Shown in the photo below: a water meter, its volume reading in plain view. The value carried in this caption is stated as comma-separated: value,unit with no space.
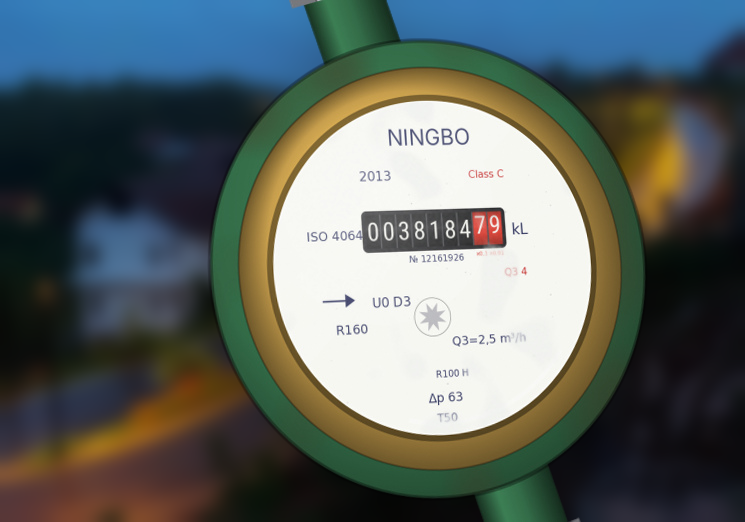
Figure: 38184.79,kL
